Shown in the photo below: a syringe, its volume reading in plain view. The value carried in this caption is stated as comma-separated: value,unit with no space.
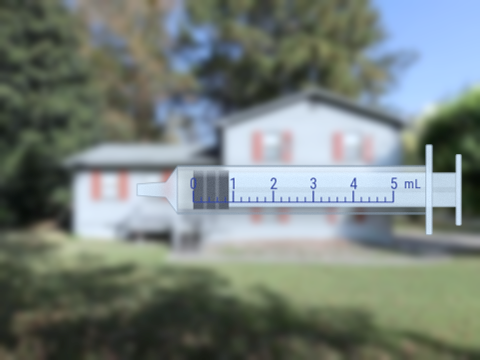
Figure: 0,mL
